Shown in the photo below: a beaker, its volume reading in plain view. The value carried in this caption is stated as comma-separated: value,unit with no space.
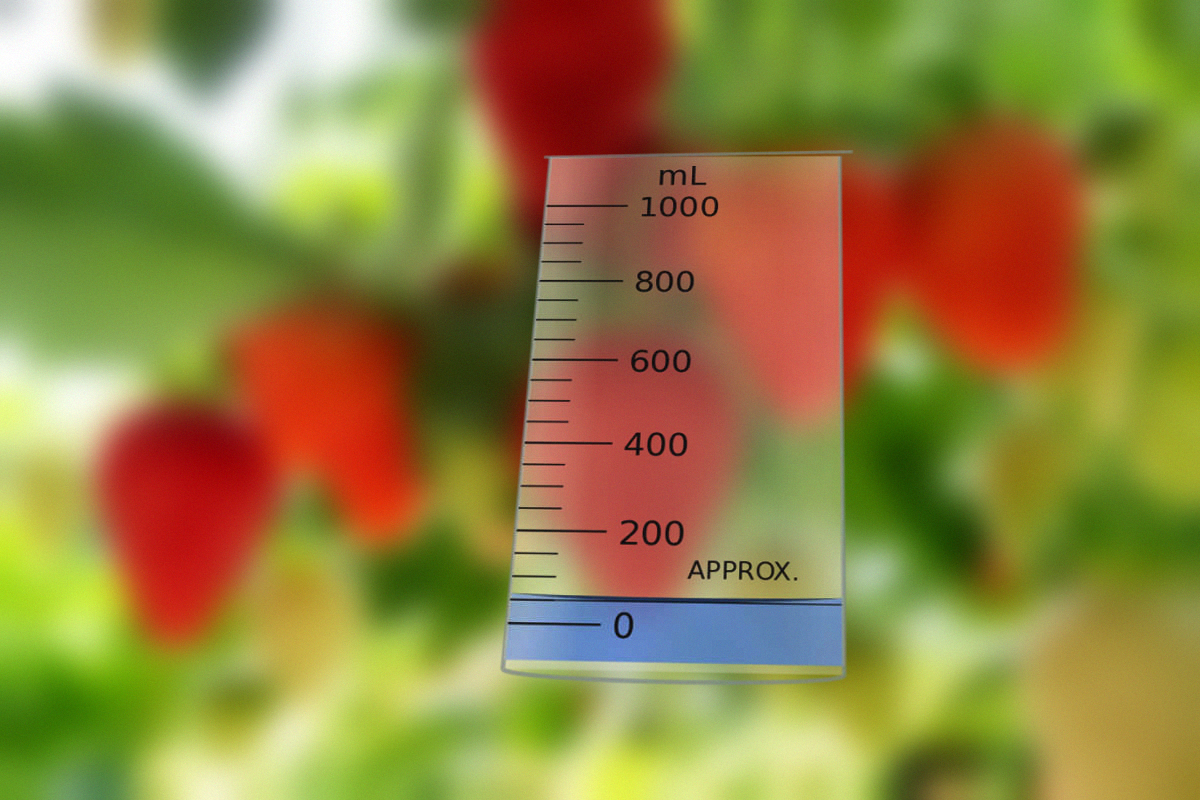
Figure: 50,mL
